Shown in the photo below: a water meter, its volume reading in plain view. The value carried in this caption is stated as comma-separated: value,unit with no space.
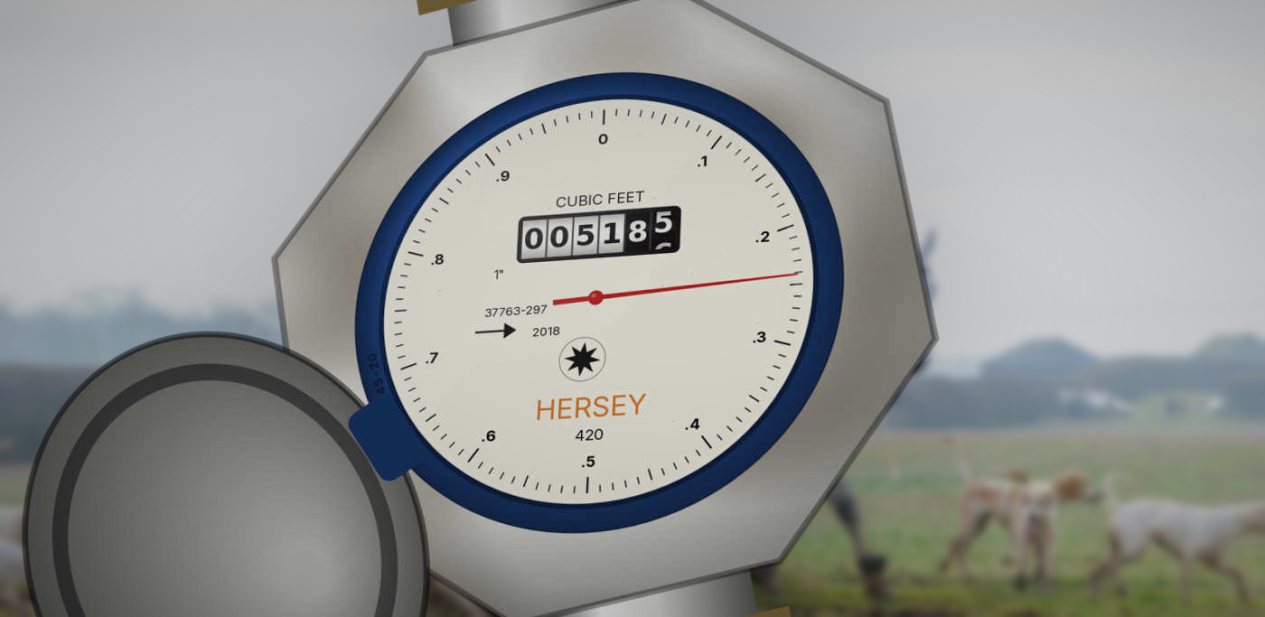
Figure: 5185.24,ft³
